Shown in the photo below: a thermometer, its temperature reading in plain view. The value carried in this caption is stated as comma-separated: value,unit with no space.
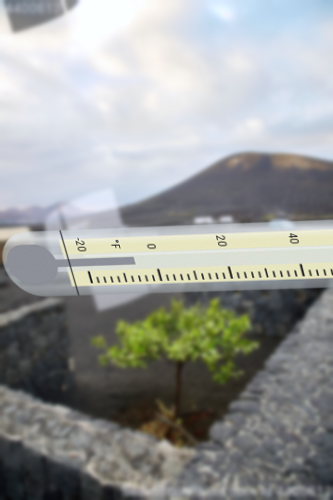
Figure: -6,°F
